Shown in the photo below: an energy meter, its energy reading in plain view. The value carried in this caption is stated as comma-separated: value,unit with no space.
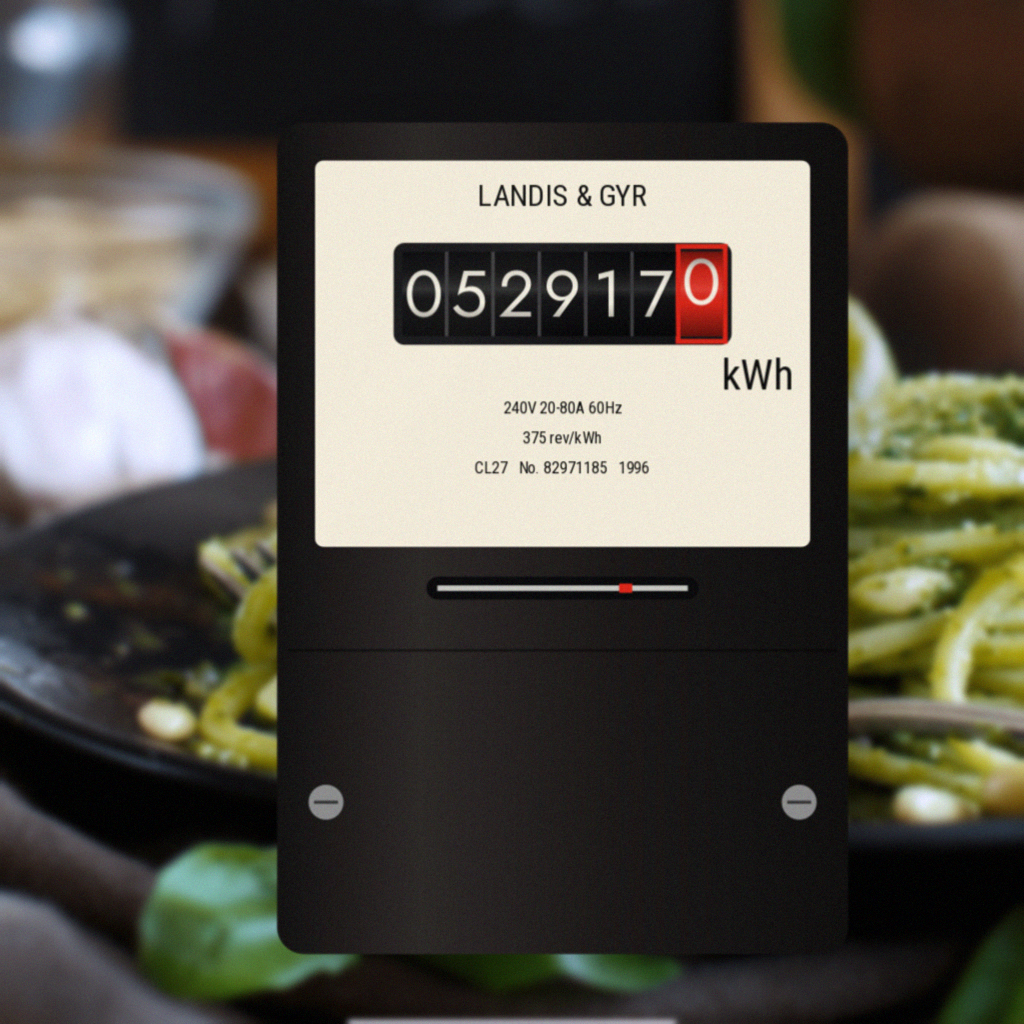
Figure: 52917.0,kWh
